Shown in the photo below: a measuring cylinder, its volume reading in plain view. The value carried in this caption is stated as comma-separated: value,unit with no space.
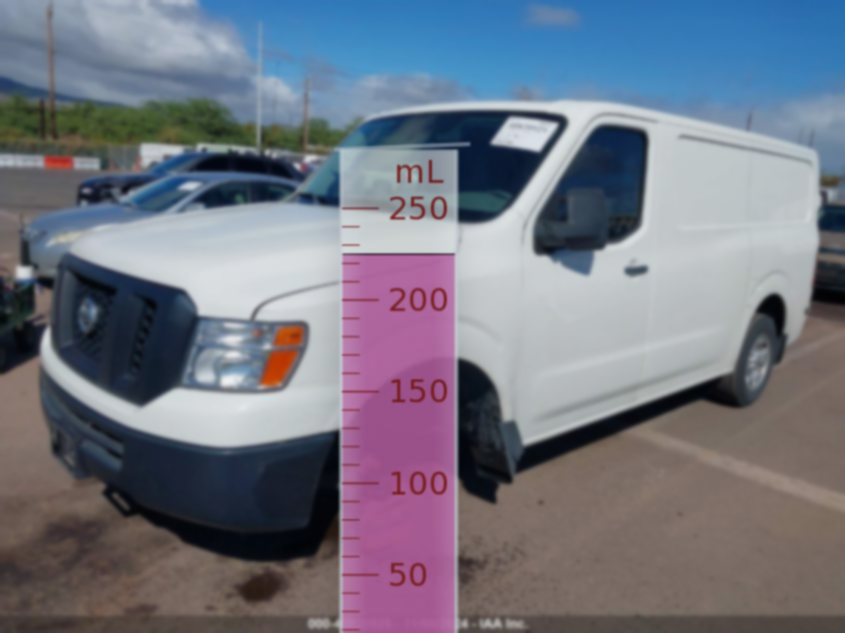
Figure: 225,mL
